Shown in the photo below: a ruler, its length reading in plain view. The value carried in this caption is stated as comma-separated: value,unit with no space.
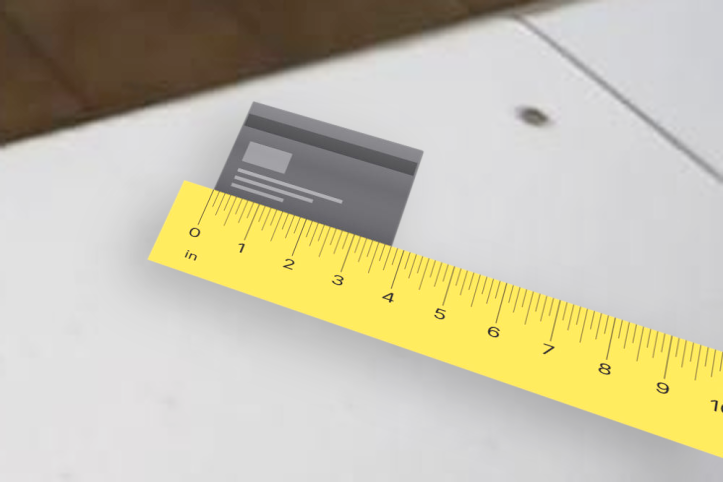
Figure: 3.75,in
